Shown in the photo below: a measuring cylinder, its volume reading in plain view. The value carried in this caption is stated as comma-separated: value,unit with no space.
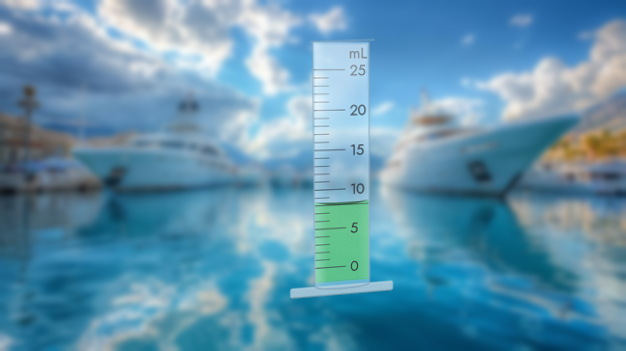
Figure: 8,mL
